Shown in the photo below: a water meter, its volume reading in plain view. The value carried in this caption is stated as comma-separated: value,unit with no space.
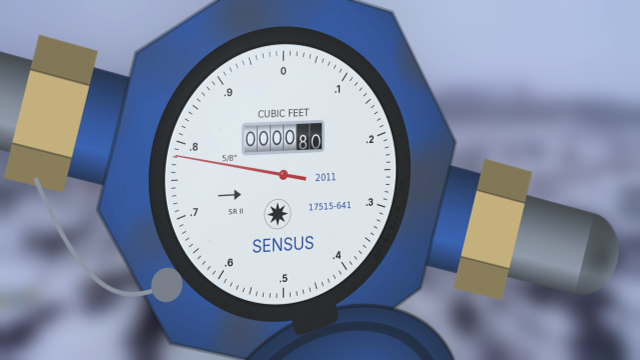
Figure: 79.78,ft³
